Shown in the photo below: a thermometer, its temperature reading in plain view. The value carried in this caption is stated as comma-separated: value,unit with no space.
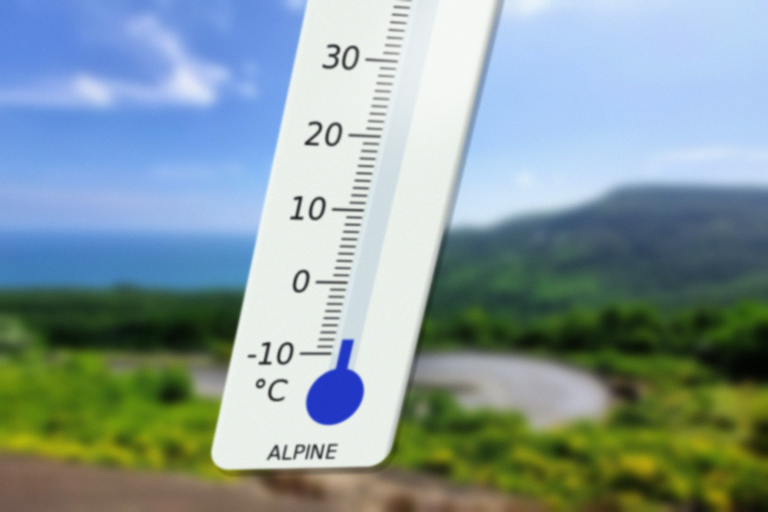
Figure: -8,°C
